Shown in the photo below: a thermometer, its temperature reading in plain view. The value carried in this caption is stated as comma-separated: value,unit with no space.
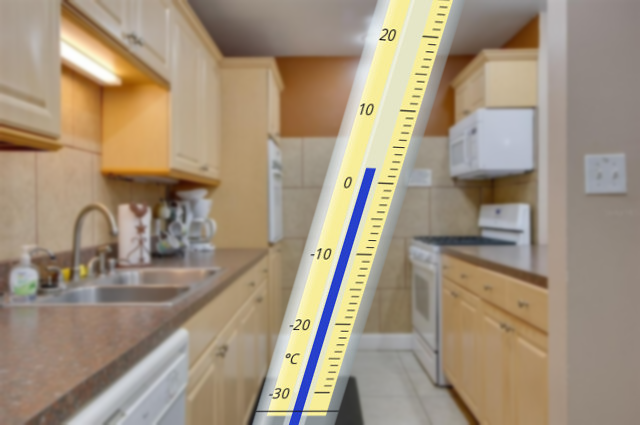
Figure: 2,°C
